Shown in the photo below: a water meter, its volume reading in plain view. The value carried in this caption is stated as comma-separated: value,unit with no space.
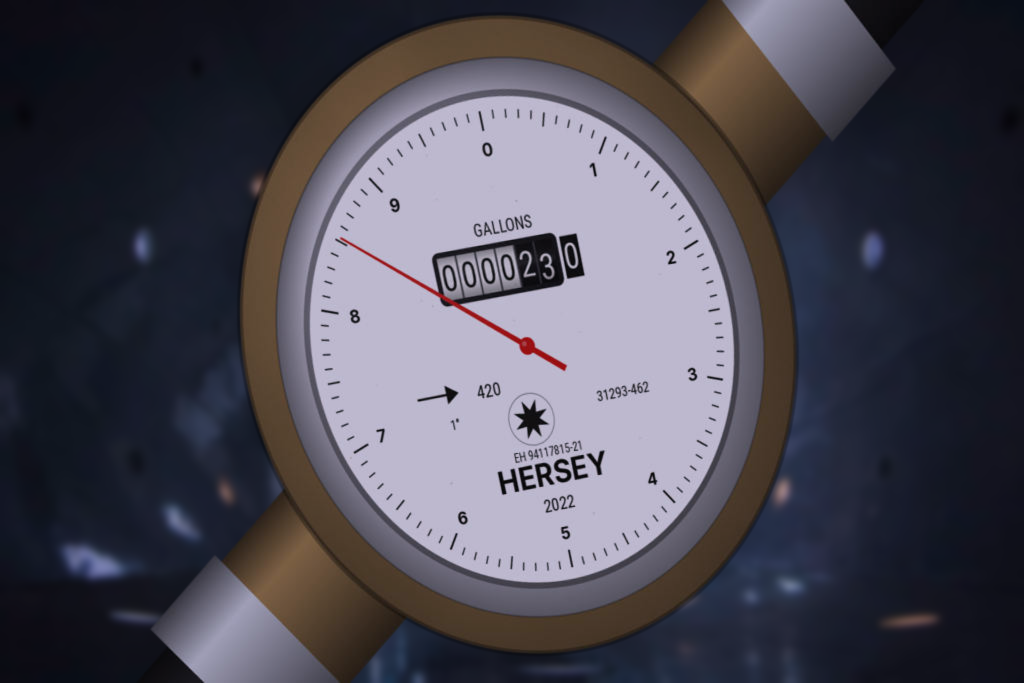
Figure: 228.5,gal
